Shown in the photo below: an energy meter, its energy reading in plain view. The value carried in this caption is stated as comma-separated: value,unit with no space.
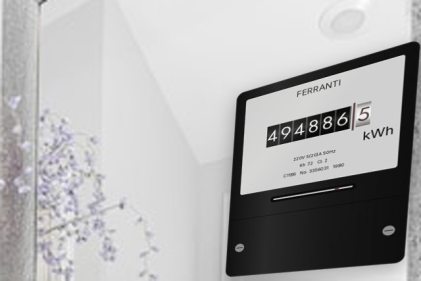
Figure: 494886.5,kWh
